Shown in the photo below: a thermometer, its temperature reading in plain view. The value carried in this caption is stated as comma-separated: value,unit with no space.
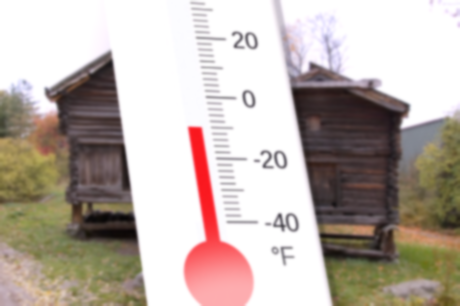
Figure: -10,°F
